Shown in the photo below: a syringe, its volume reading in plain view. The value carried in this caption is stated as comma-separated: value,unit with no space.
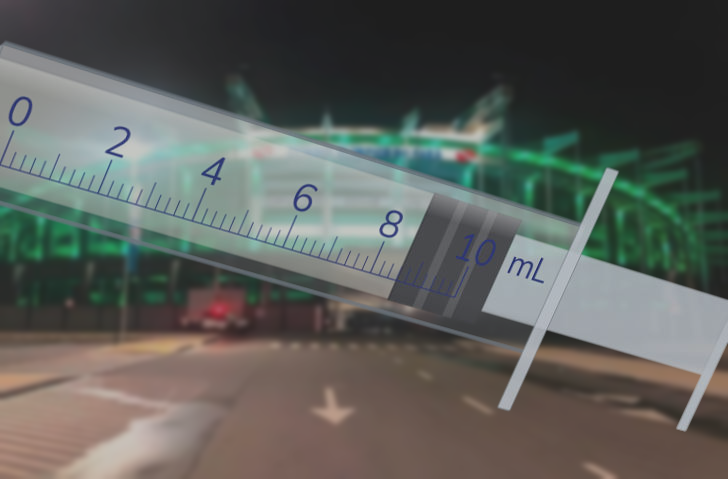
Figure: 8.6,mL
